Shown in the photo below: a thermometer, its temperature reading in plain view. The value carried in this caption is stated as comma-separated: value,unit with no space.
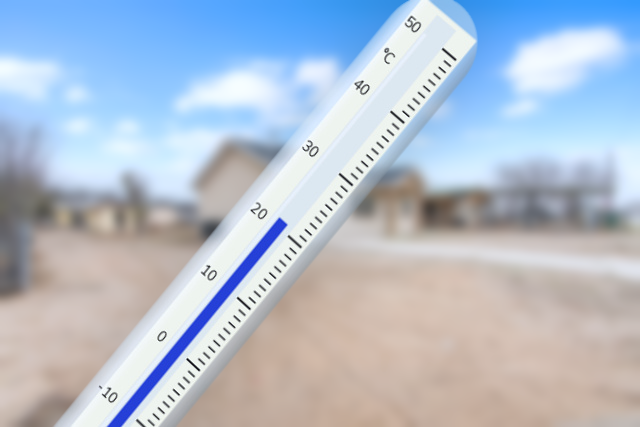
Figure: 21,°C
